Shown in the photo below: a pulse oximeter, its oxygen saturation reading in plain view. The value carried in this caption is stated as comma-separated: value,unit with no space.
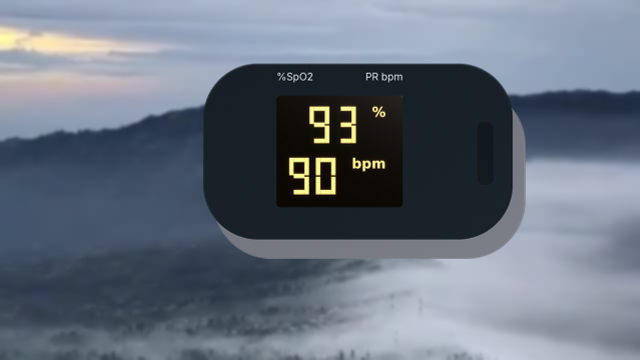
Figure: 93,%
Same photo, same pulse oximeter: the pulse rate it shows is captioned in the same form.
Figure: 90,bpm
